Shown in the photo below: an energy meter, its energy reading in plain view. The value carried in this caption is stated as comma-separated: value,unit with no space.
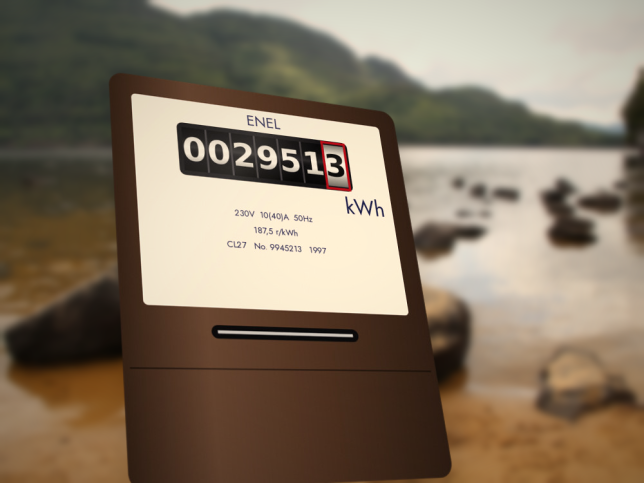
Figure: 2951.3,kWh
